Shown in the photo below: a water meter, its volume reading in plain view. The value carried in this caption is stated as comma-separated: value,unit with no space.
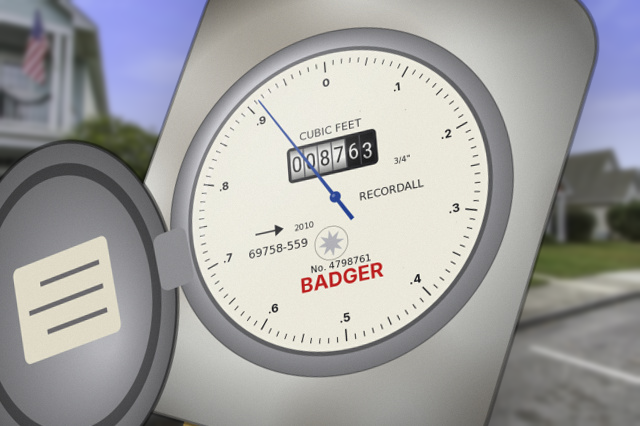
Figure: 8762.91,ft³
